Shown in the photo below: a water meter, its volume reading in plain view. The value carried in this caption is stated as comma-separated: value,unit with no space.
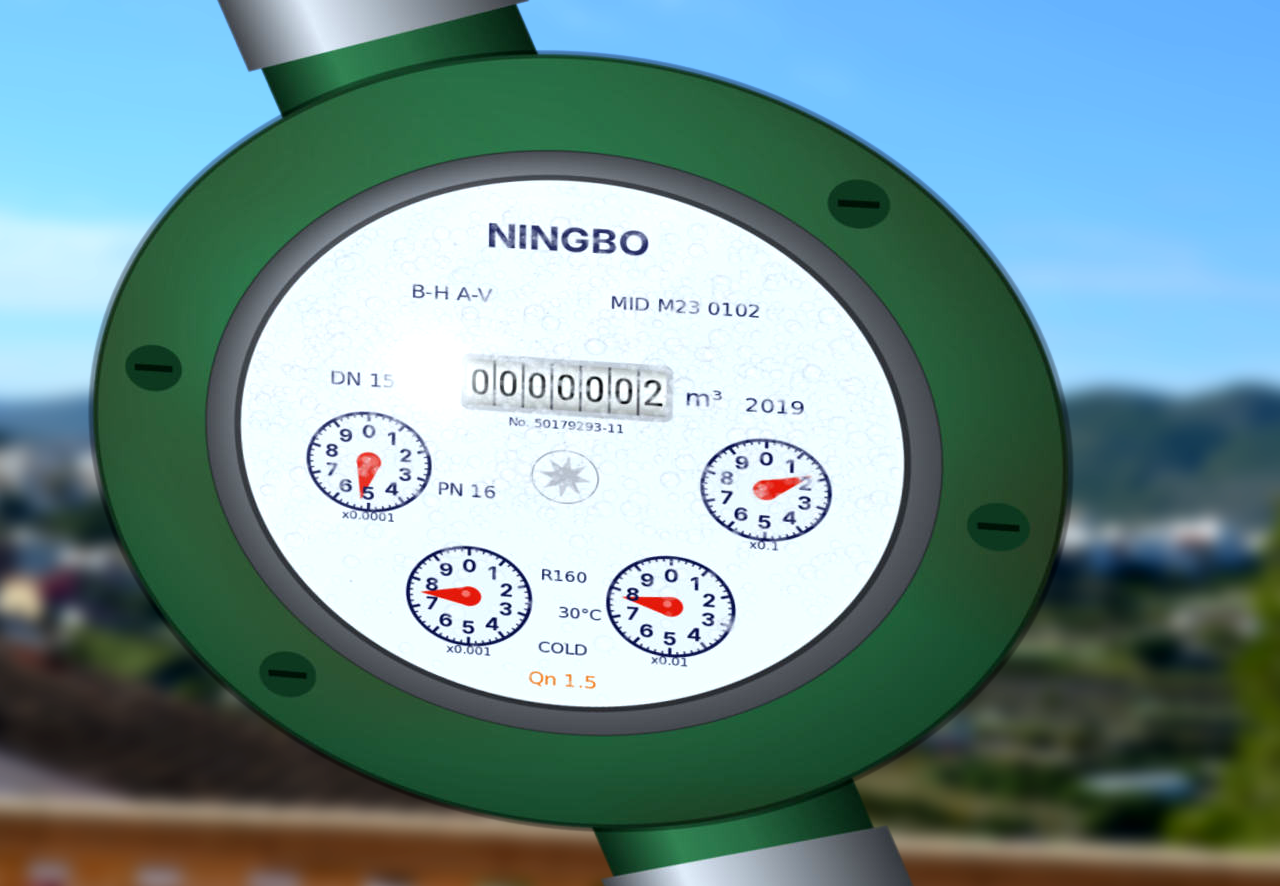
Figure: 2.1775,m³
